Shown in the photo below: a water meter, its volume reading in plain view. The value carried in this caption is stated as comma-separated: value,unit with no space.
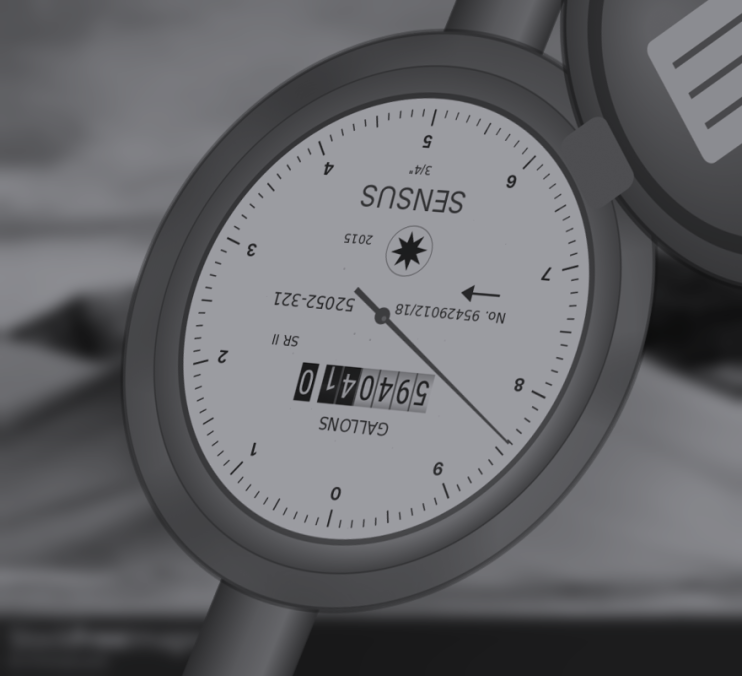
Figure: 5940408.4,gal
